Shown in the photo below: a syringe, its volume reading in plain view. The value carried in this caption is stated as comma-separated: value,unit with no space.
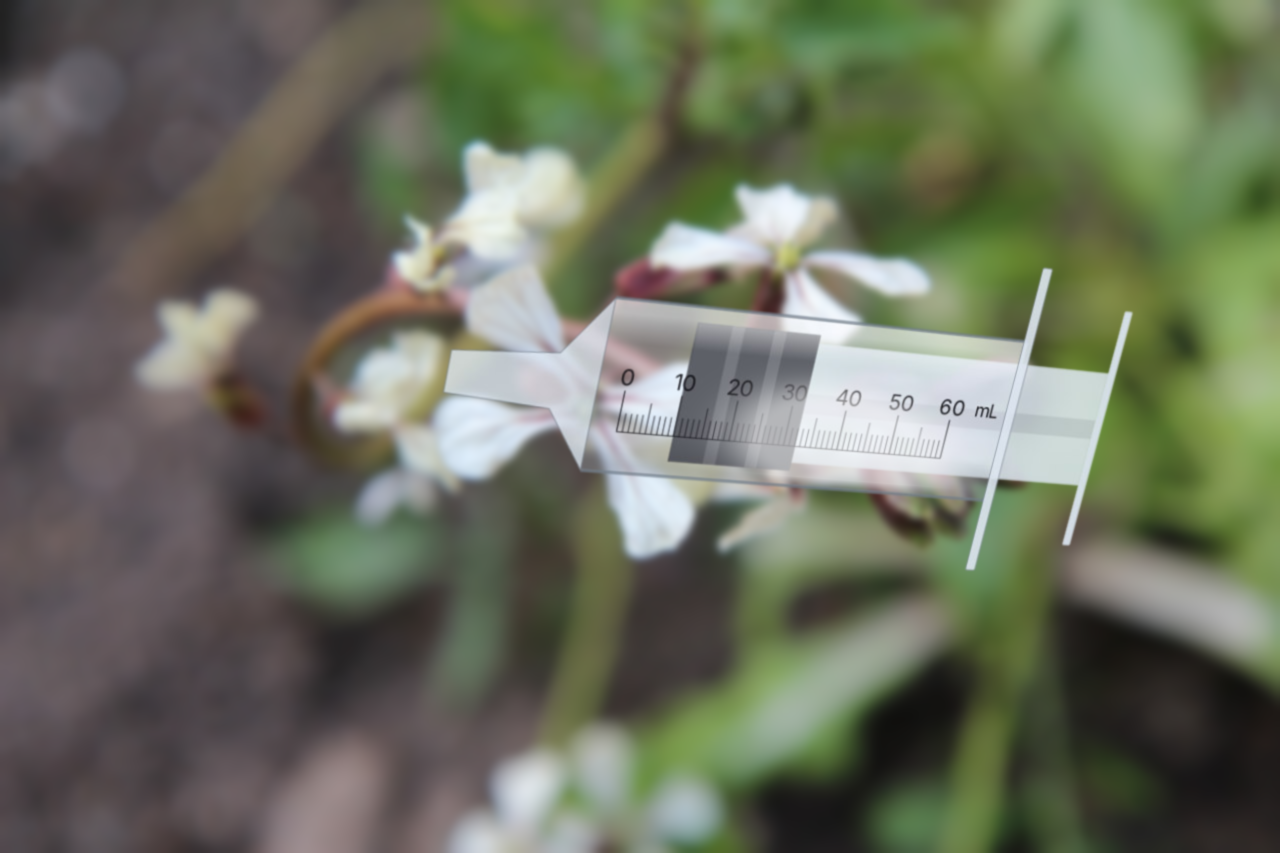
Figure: 10,mL
